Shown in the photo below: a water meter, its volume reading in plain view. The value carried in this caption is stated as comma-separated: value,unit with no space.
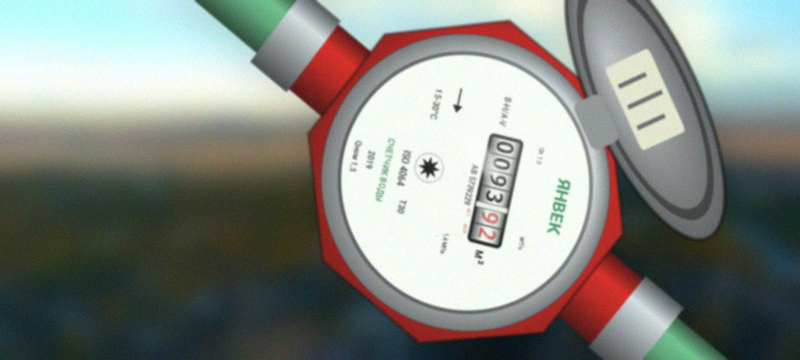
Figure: 93.92,m³
